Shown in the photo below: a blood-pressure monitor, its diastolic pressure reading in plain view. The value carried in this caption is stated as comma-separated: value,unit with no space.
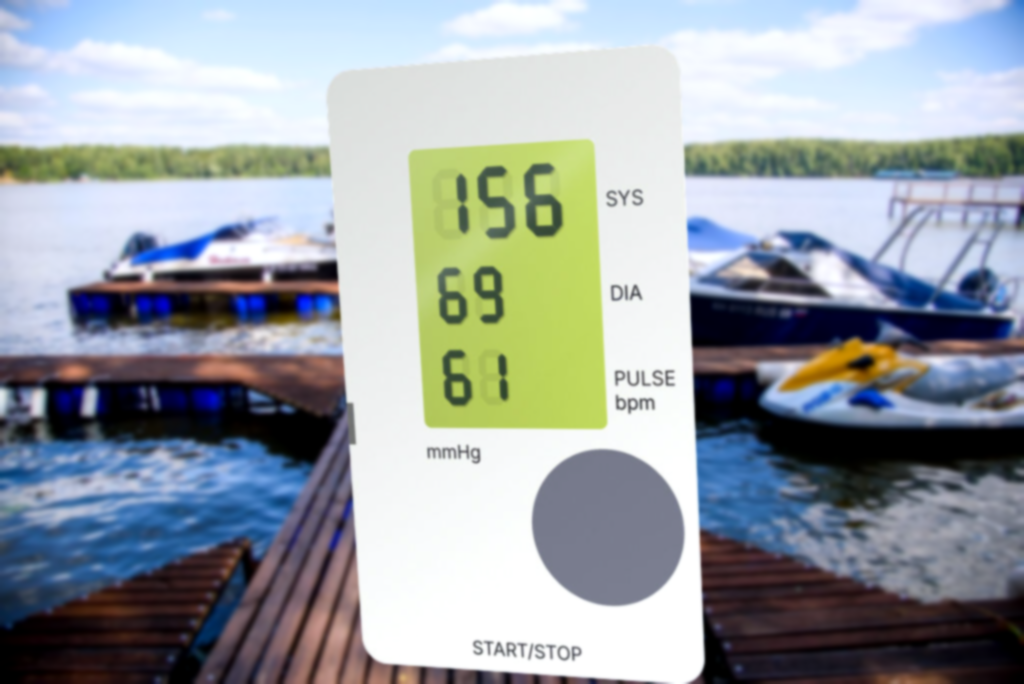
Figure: 69,mmHg
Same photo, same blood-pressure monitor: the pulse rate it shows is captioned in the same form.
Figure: 61,bpm
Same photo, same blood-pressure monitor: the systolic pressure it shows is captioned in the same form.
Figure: 156,mmHg
